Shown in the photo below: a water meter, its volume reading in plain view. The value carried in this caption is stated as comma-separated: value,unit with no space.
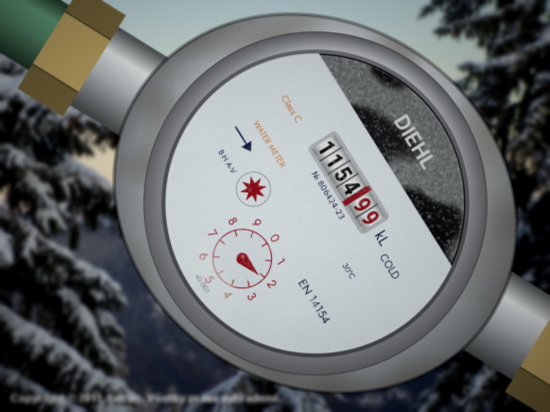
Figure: 1154.992,kL
